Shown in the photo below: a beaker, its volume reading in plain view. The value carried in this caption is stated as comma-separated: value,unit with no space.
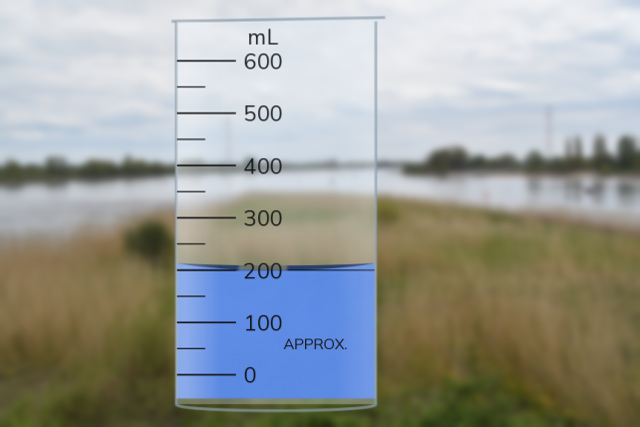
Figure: 200,mL
